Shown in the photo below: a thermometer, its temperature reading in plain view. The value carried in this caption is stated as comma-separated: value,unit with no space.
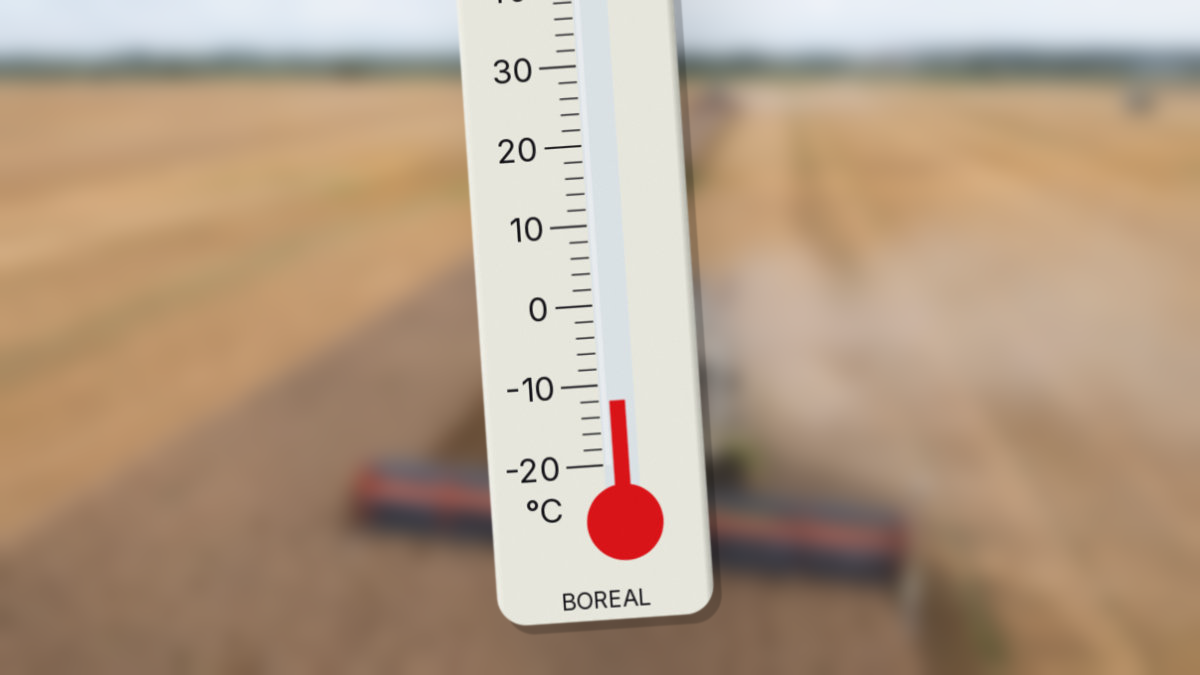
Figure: -12,°C
